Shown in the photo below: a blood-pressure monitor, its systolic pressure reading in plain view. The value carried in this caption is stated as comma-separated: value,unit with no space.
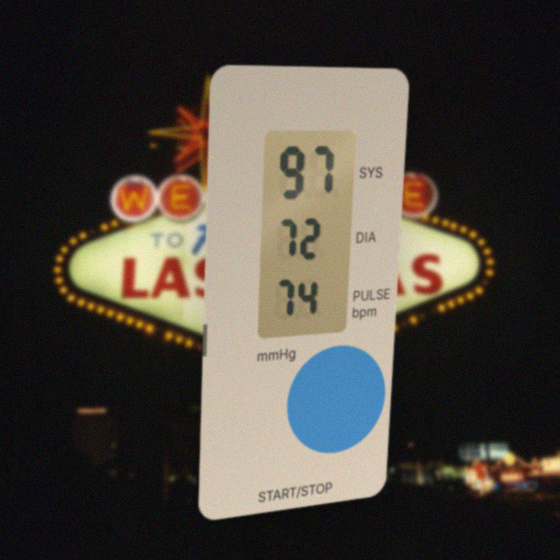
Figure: 97,mmHg
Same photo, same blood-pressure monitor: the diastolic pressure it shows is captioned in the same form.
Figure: 72,mmHg
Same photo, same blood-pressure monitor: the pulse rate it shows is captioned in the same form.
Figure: 74,bpm
